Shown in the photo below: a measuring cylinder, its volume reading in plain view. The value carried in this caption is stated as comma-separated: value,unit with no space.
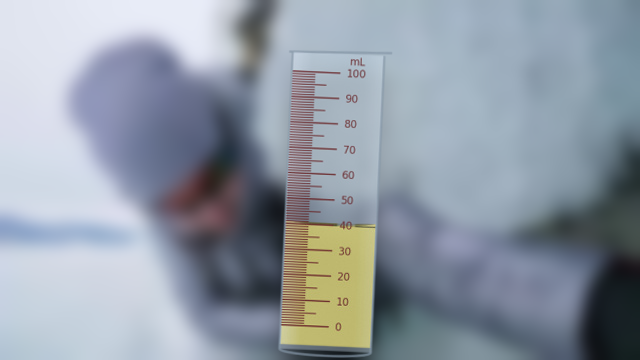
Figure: 40,mL
